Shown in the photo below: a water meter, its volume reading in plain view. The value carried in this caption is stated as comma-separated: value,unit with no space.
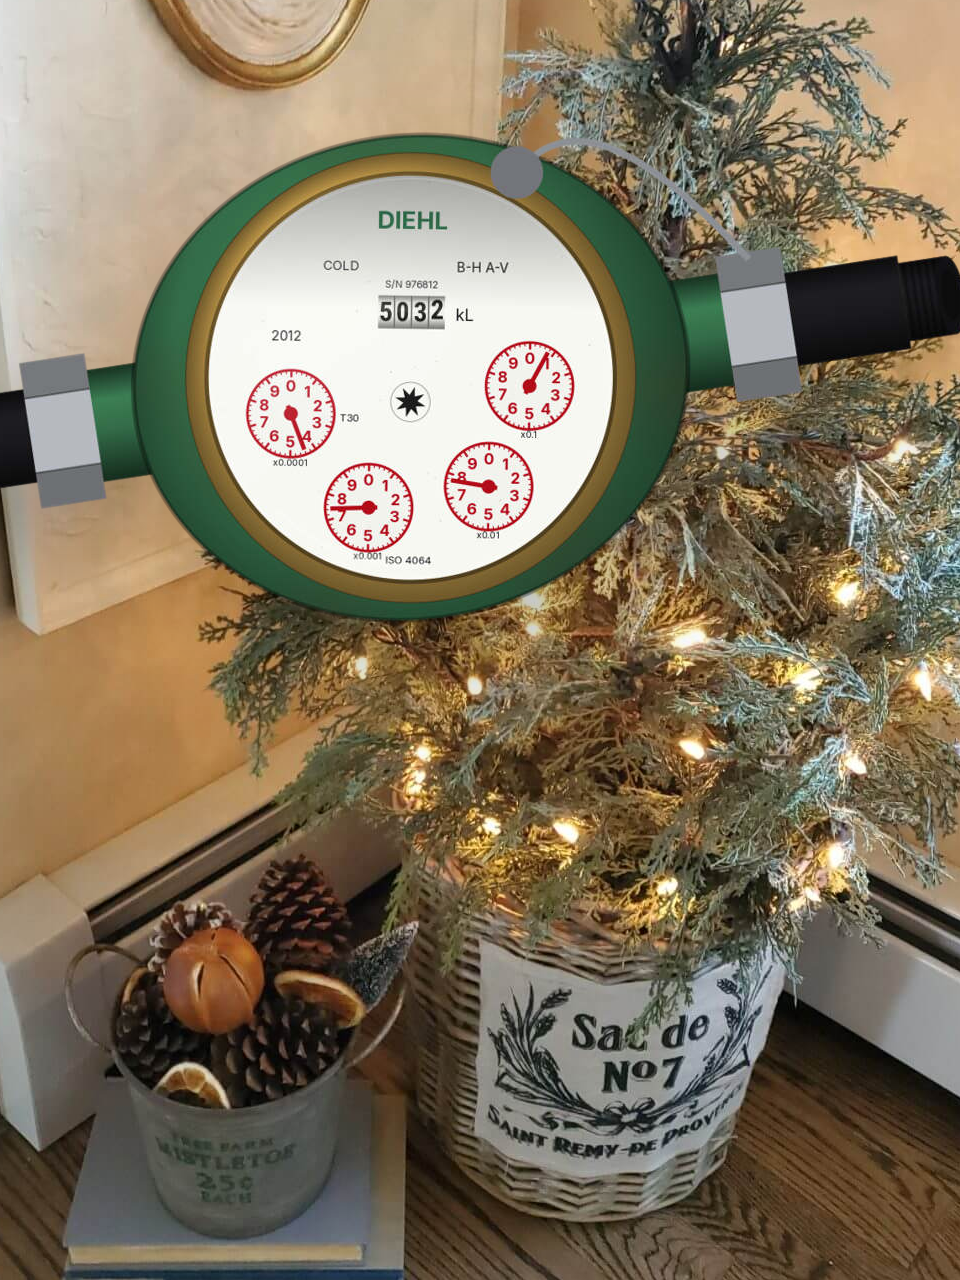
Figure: 5032.0774,kL
